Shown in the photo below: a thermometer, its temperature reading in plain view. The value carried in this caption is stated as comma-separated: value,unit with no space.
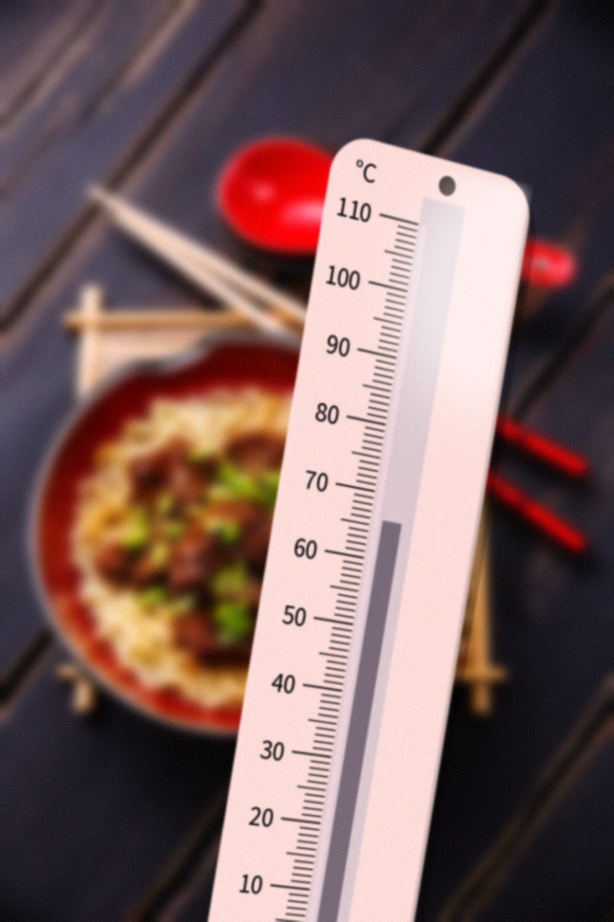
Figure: 66,°C
